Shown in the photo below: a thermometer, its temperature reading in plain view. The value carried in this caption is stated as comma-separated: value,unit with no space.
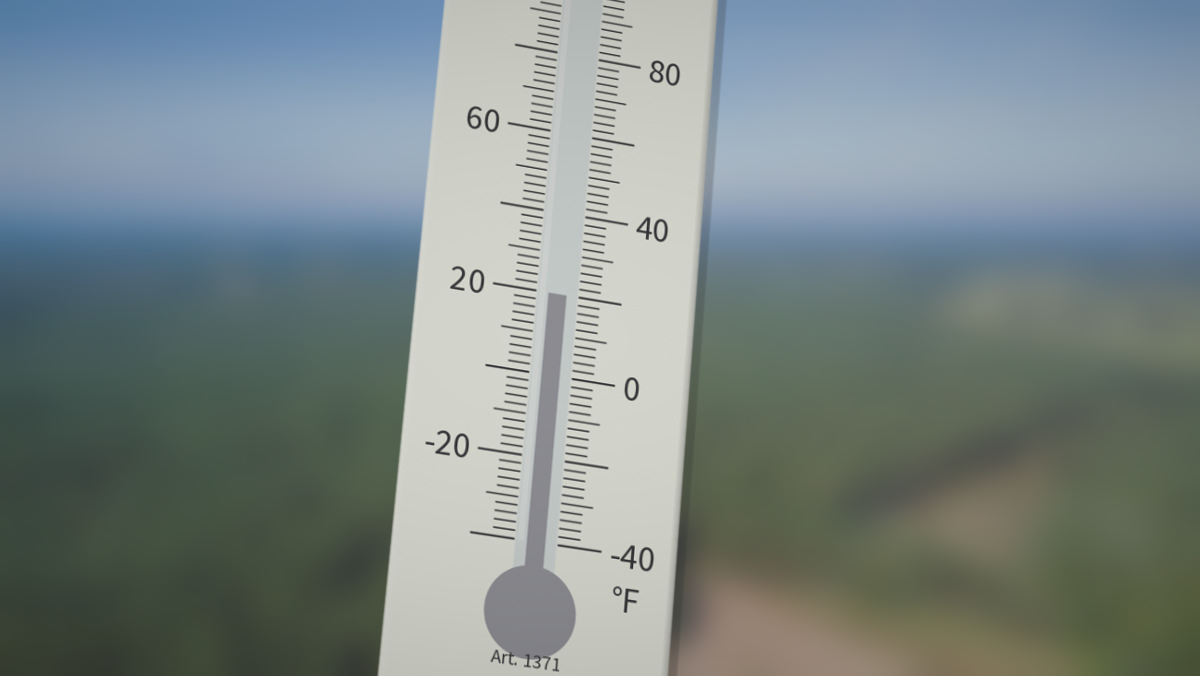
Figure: 20,°F
